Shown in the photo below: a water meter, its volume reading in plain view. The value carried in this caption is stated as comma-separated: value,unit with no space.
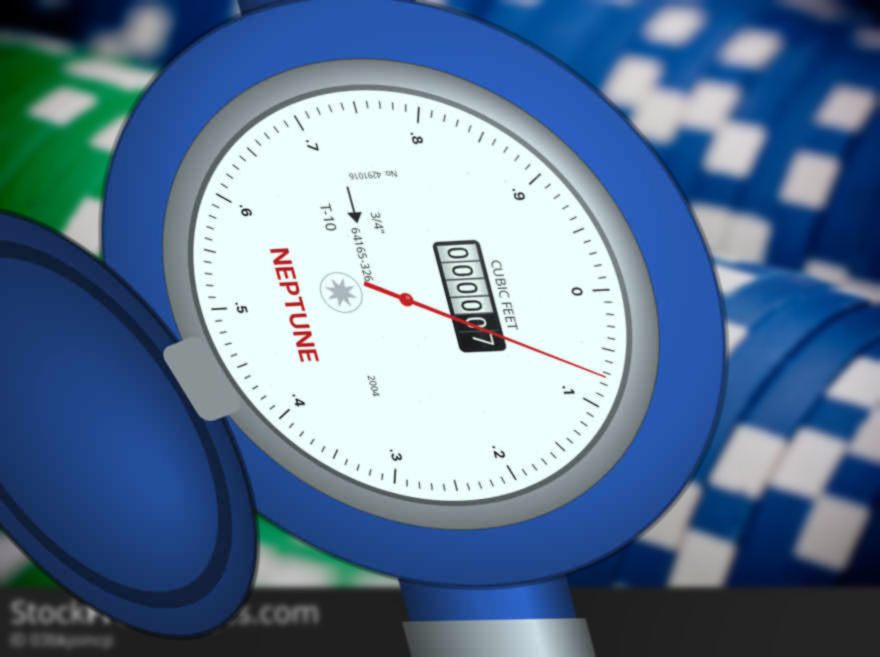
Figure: 7.07,ft³
